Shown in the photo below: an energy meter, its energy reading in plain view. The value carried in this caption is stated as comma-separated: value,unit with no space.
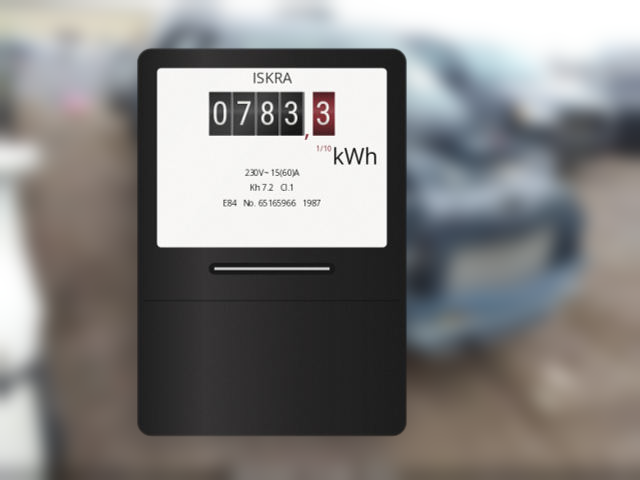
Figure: 783.3,kWh
